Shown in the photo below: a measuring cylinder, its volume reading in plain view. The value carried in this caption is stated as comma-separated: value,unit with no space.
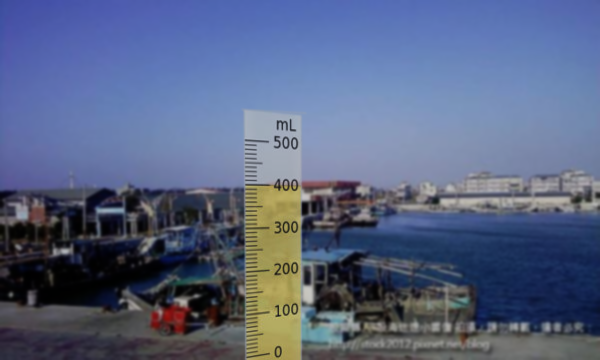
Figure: 400,mL
